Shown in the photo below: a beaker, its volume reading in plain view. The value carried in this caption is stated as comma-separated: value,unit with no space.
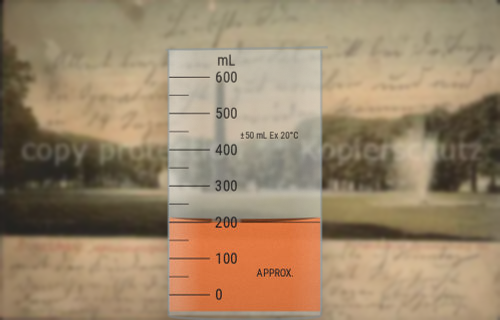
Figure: 200,mL
